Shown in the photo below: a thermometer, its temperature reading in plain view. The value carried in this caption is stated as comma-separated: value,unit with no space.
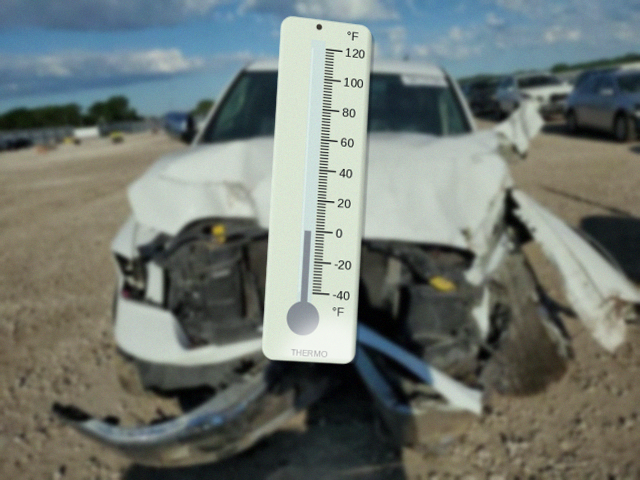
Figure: 0,°F
